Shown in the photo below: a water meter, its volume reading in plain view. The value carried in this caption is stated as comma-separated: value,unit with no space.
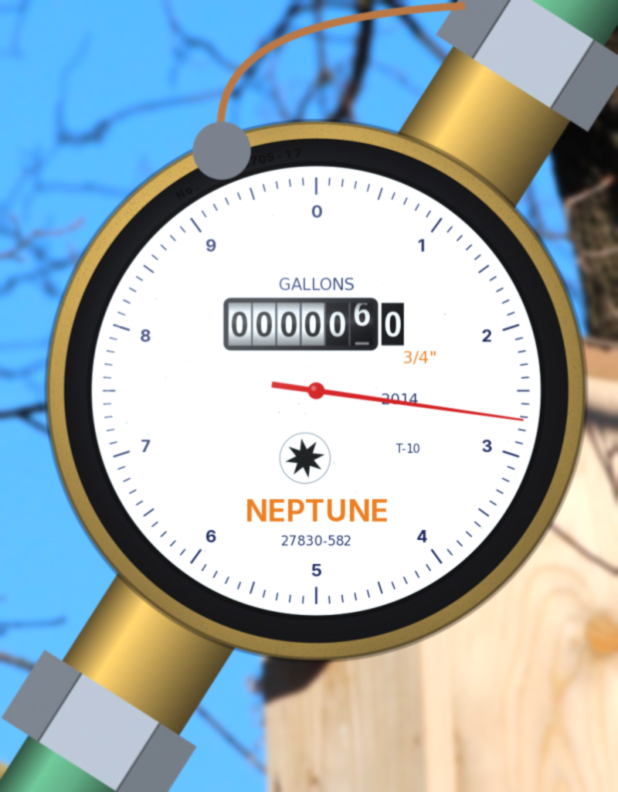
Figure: 62.7,gal
